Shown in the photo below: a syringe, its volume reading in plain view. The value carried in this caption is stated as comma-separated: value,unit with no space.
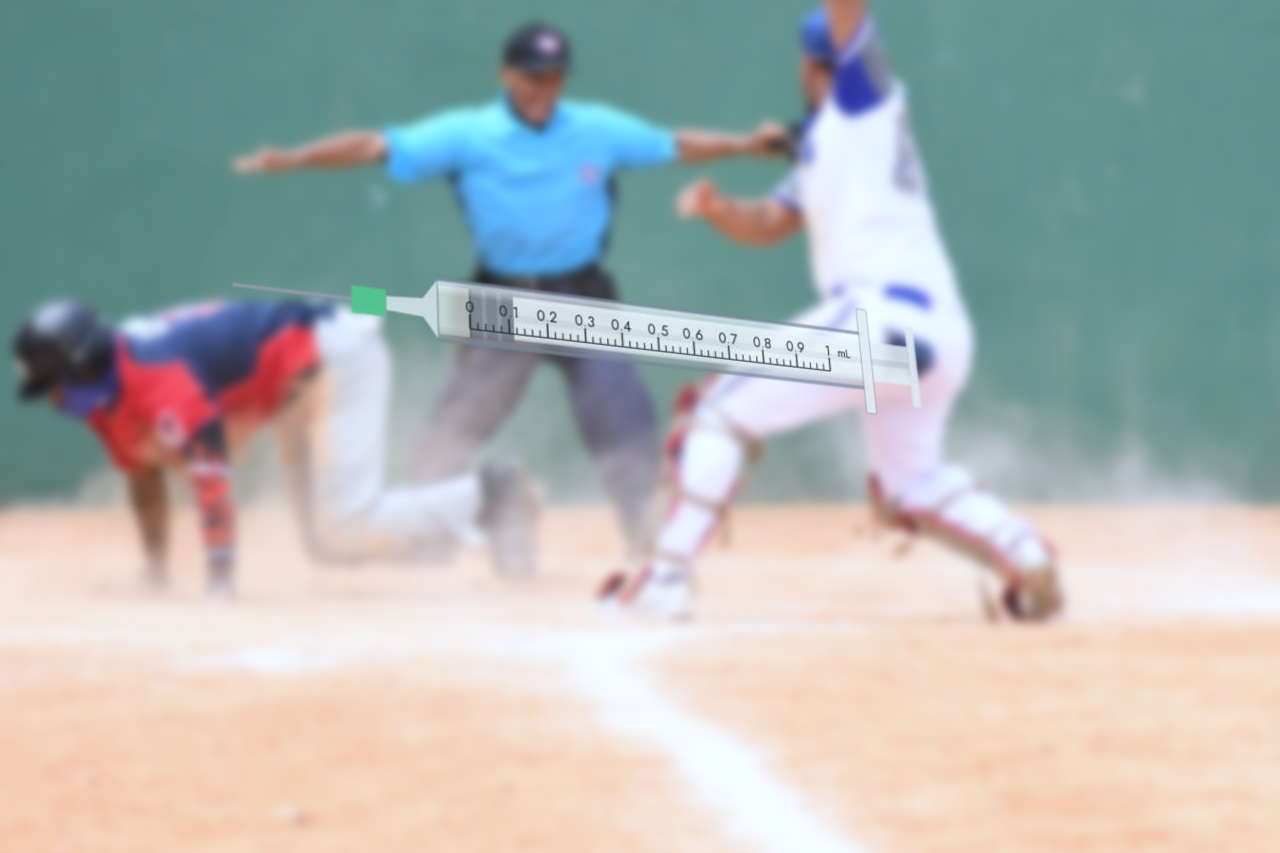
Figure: 0,mL
